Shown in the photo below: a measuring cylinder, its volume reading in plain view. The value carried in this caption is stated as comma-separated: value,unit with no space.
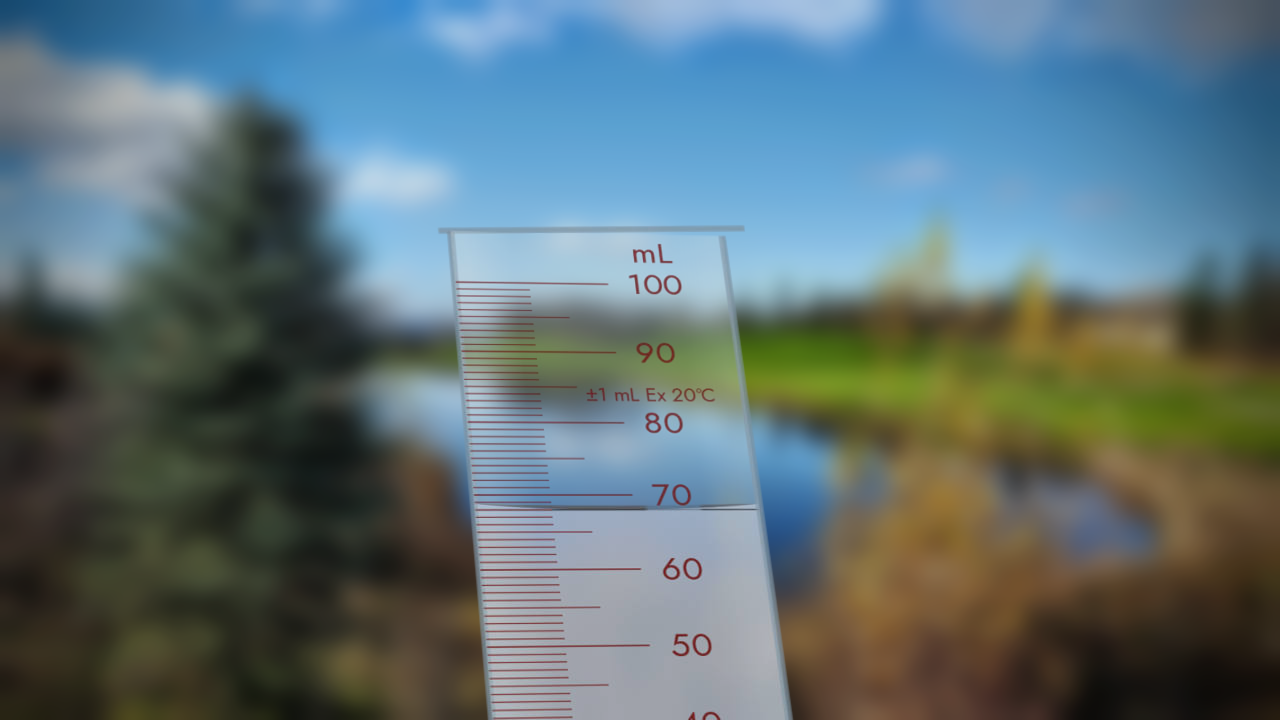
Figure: 68,mL
